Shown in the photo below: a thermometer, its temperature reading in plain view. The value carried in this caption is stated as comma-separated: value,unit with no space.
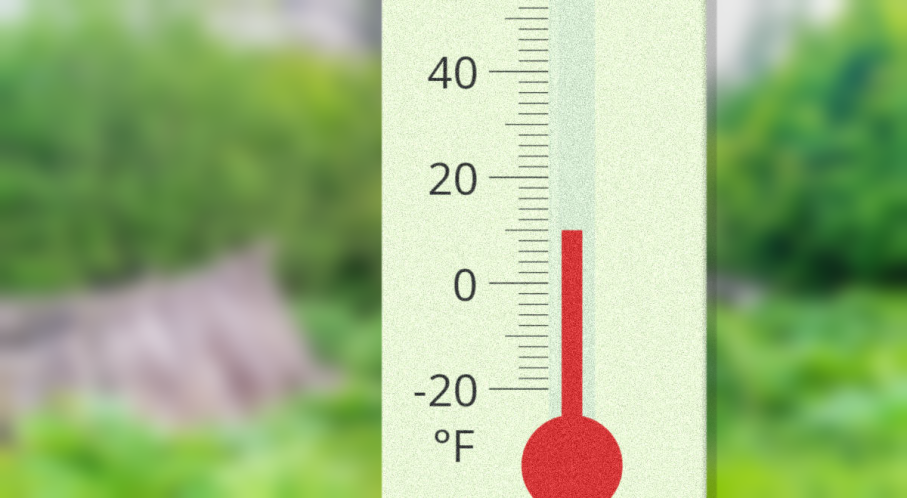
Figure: 10,°F
